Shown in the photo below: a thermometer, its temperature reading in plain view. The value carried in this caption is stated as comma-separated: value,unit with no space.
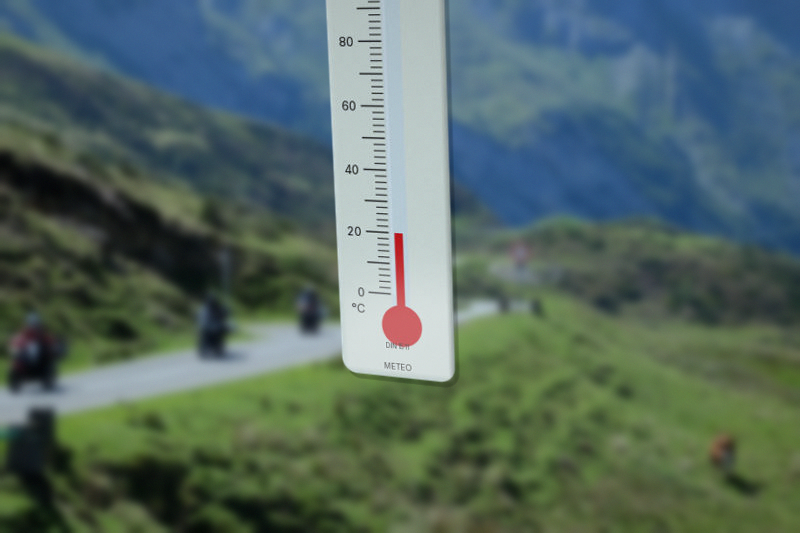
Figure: 20,°C
